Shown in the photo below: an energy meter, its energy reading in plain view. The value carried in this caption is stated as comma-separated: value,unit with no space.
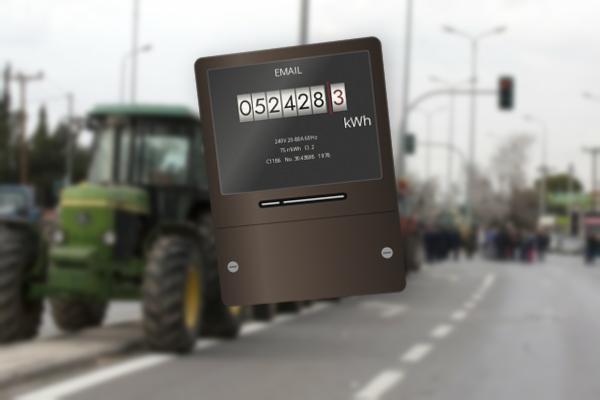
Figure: 52428.3,kWh
